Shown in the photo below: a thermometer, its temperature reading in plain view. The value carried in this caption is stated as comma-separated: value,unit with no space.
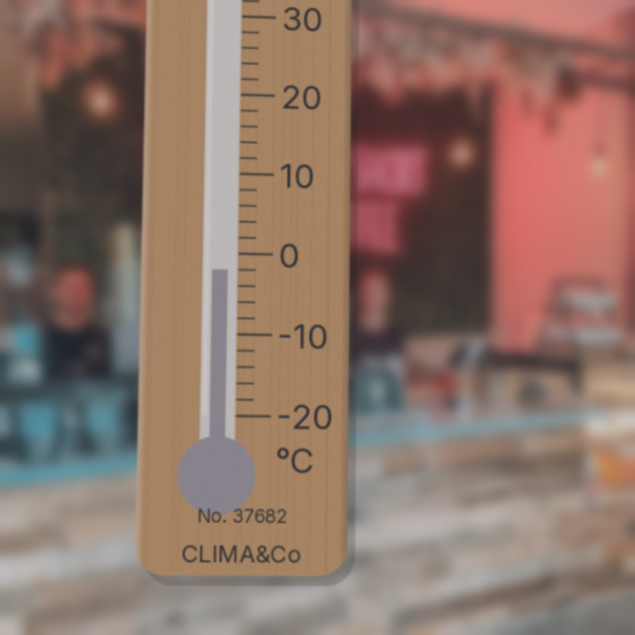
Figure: -2,°C
